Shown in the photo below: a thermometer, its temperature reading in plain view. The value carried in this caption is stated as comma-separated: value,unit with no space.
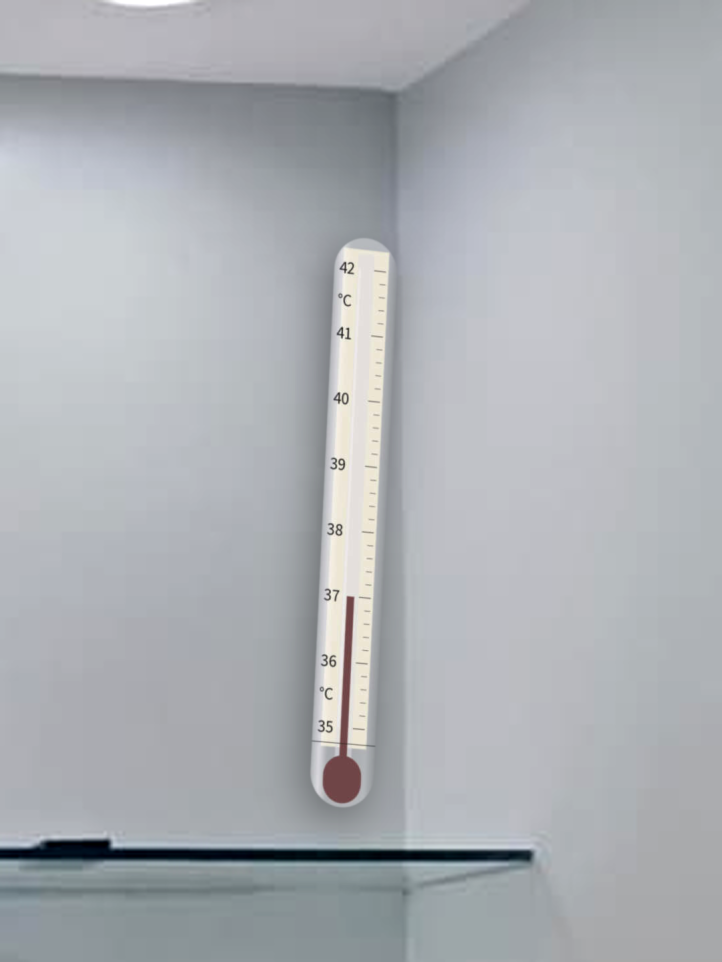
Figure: 37,°C
